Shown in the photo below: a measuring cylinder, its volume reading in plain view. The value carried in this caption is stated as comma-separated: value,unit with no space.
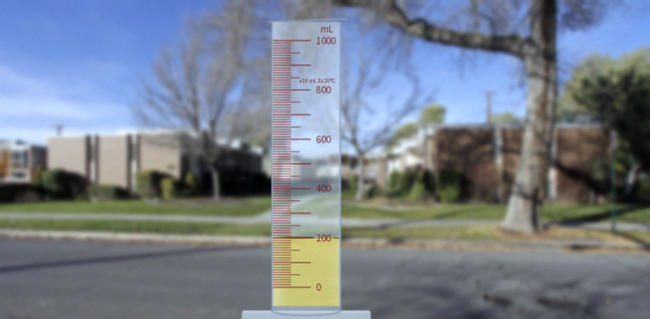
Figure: 200,mL
